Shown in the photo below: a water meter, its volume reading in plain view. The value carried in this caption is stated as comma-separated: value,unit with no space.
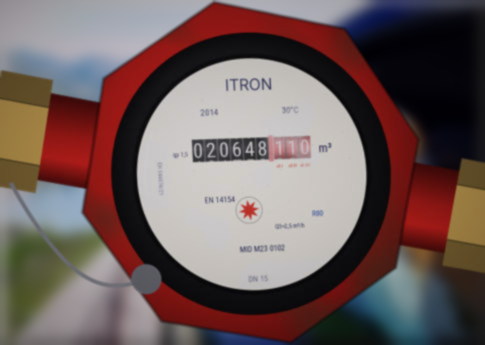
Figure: 20648.110,m³
